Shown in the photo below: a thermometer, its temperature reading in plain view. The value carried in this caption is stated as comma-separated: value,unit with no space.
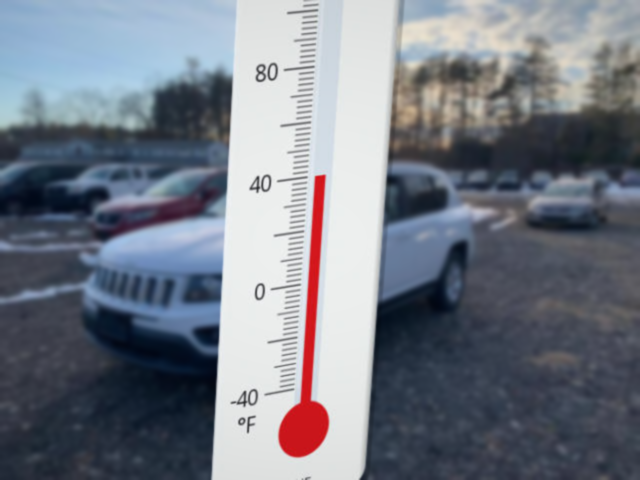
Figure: 40,°F
